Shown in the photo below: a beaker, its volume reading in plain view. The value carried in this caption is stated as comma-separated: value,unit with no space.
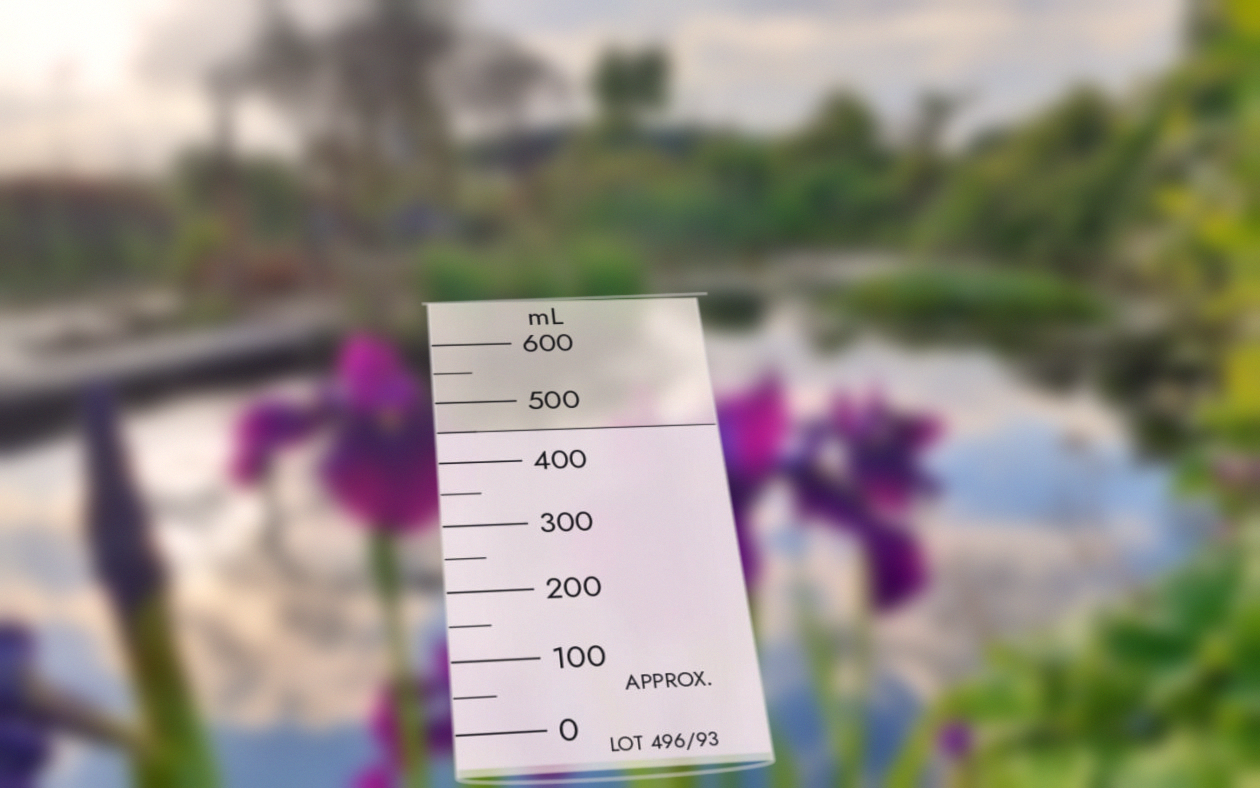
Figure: 450,mL
